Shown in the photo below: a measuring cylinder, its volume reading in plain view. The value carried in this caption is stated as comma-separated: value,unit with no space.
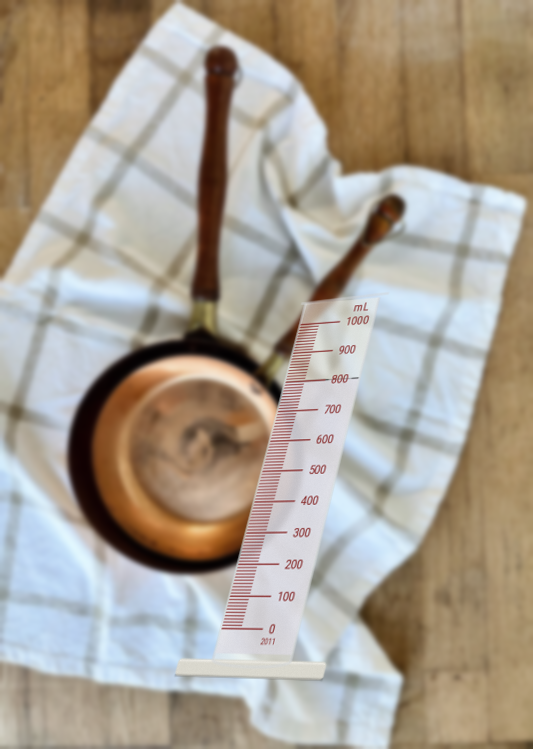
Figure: 800,mL
